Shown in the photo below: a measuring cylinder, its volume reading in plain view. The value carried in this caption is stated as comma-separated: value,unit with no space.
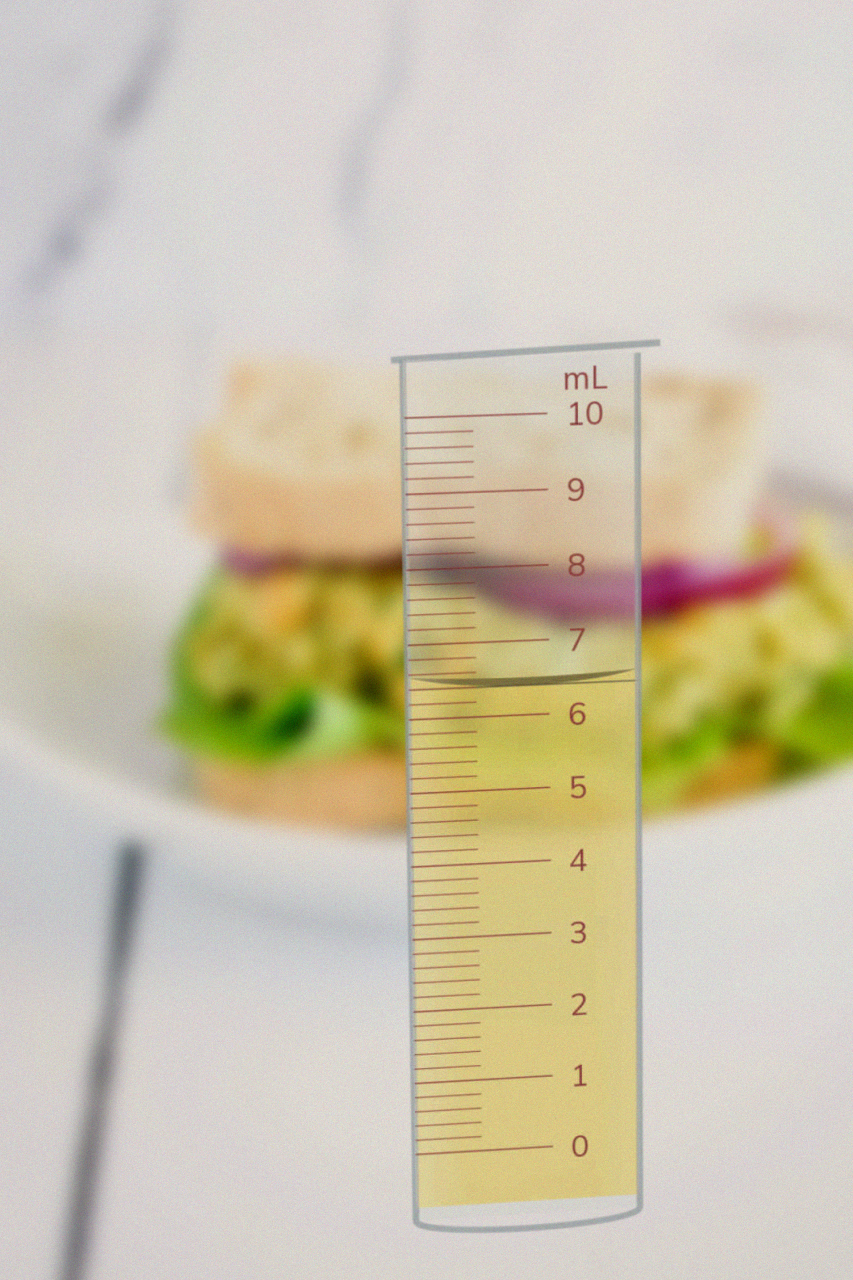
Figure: 6.4,mL
